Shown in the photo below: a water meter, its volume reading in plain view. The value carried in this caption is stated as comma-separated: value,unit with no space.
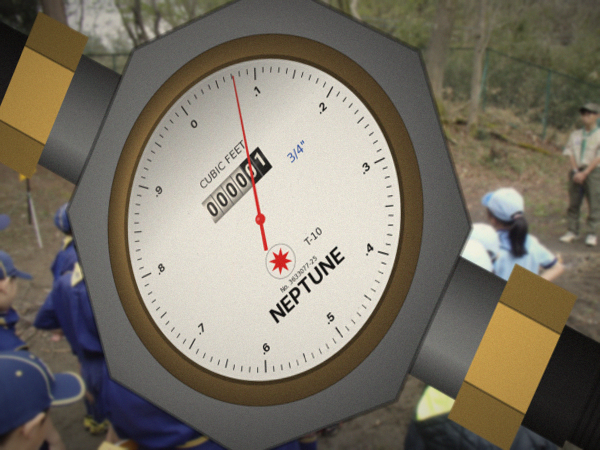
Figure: 1.07,ft³
